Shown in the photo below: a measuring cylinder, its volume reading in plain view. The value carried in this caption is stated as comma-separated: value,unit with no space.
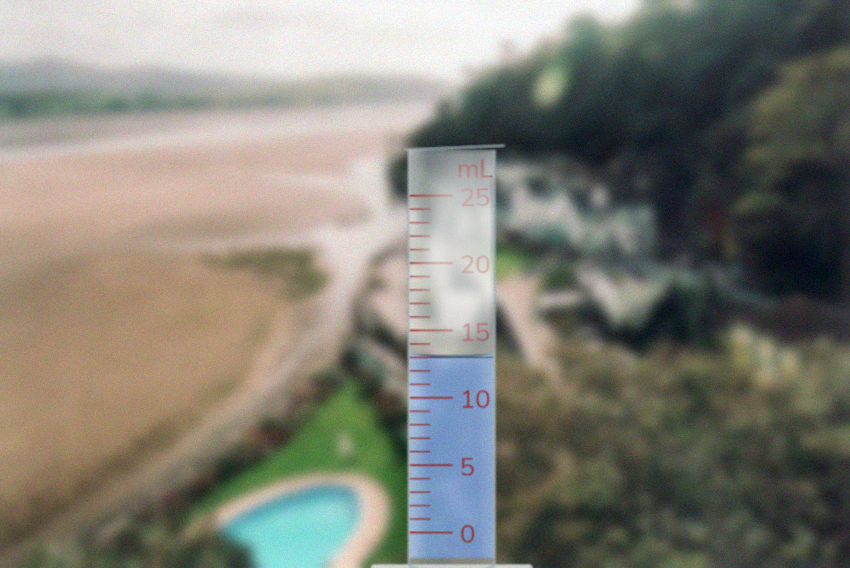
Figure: 13,mL
